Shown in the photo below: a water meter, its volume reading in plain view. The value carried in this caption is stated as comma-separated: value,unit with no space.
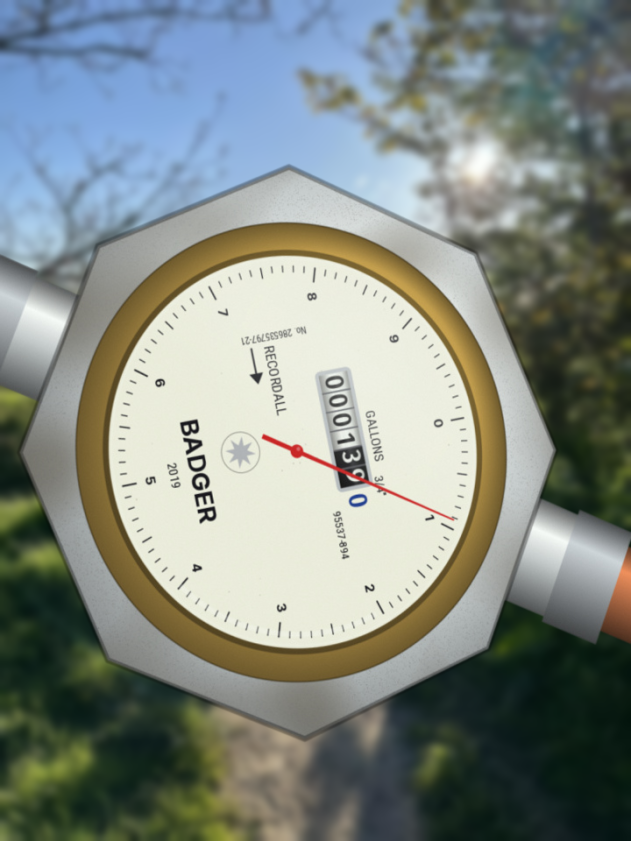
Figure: 1390.9,gal
